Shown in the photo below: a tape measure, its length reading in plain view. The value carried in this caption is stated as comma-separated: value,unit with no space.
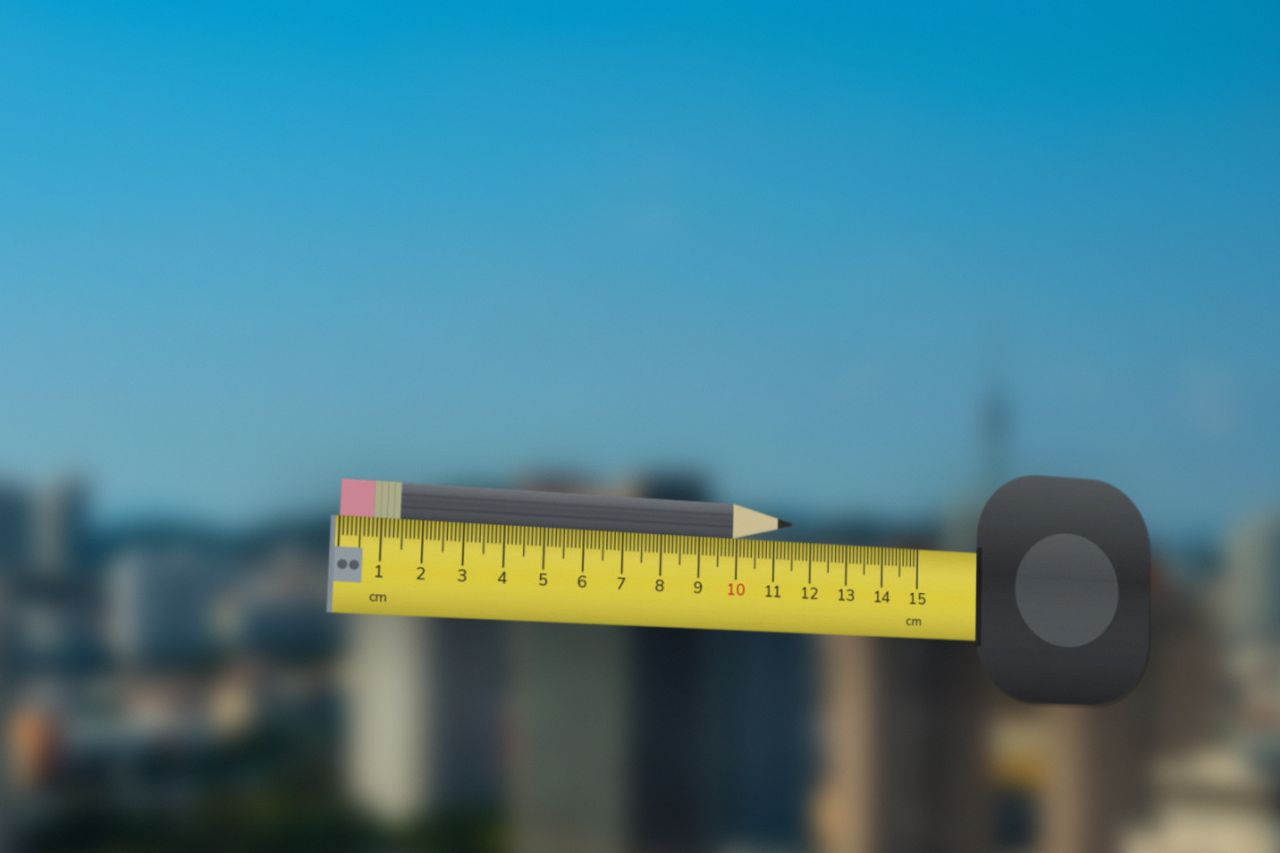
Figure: 11.5,cm
